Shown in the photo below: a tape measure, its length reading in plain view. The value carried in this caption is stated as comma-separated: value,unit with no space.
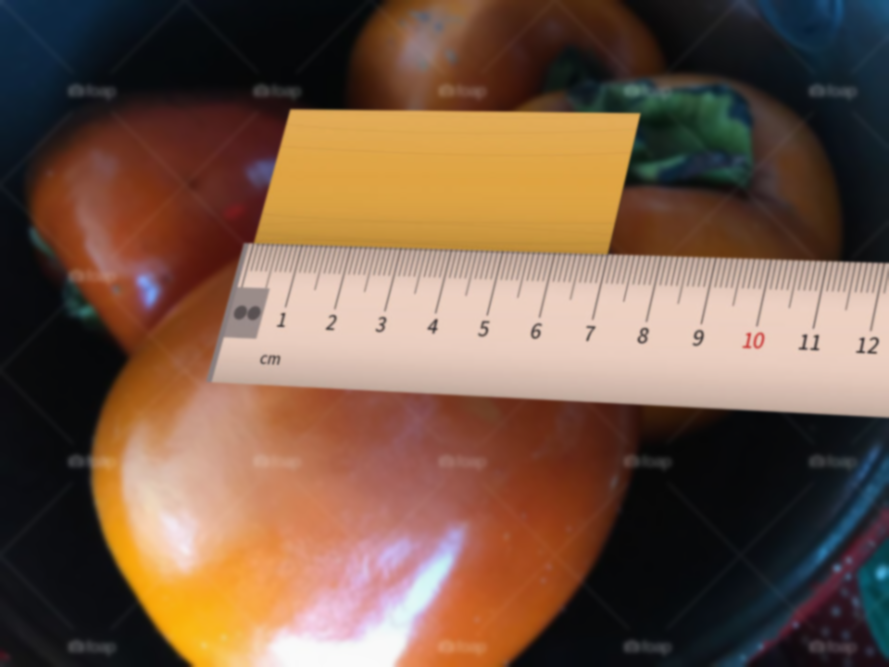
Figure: 7,cm
